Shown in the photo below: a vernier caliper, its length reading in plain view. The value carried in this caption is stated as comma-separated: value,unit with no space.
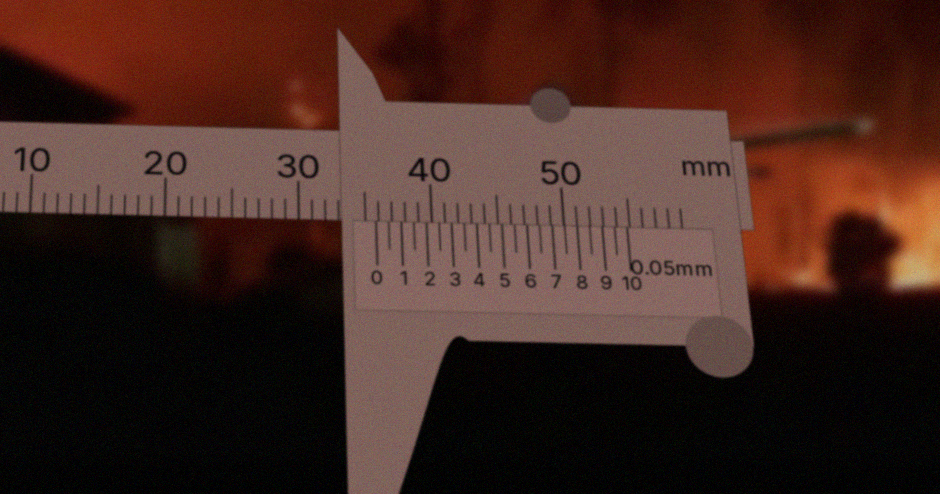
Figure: 35.8,mm
